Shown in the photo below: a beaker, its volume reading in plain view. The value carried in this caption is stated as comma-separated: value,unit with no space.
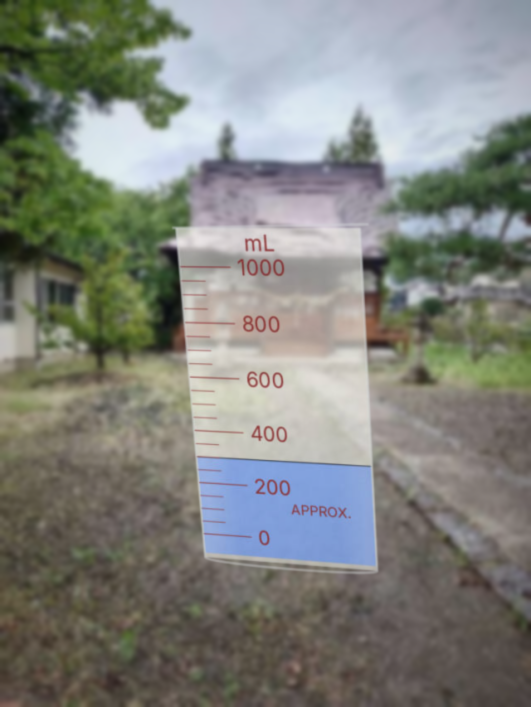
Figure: 300,mL
